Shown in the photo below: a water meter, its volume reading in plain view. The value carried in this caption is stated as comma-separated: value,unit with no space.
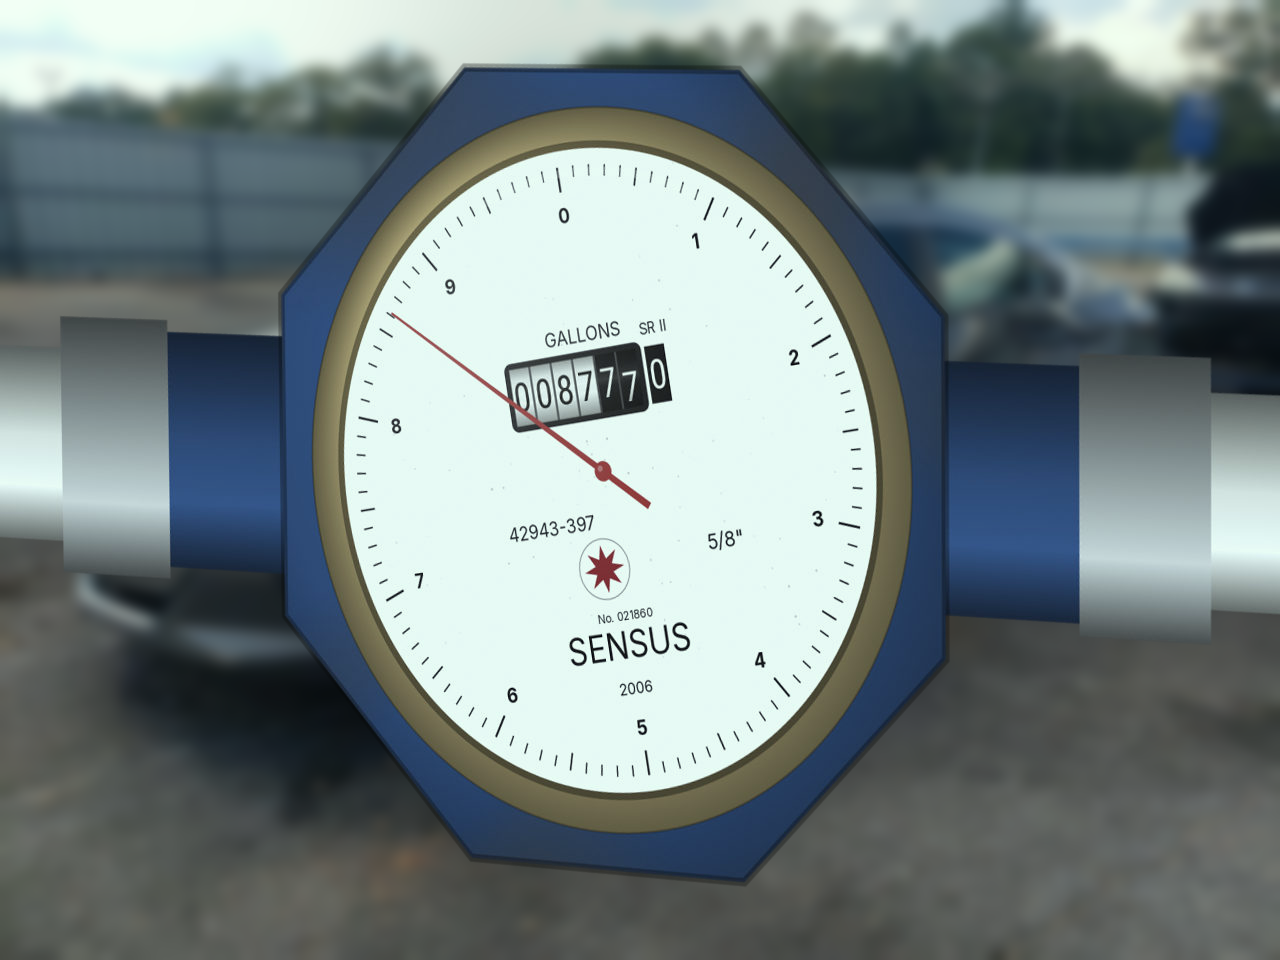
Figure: 87768.6,gal
